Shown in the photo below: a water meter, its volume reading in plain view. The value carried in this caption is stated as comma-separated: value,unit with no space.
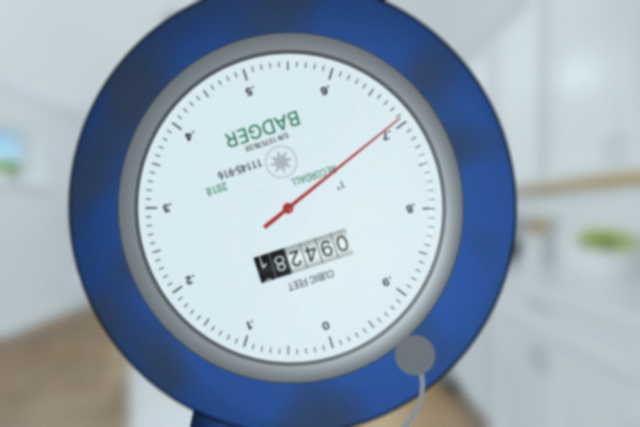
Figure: 94280.69,ft³
